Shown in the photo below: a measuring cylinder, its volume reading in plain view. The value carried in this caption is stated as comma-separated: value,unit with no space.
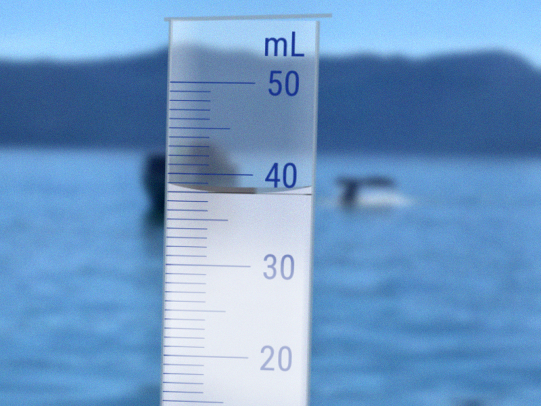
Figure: 38,mL
